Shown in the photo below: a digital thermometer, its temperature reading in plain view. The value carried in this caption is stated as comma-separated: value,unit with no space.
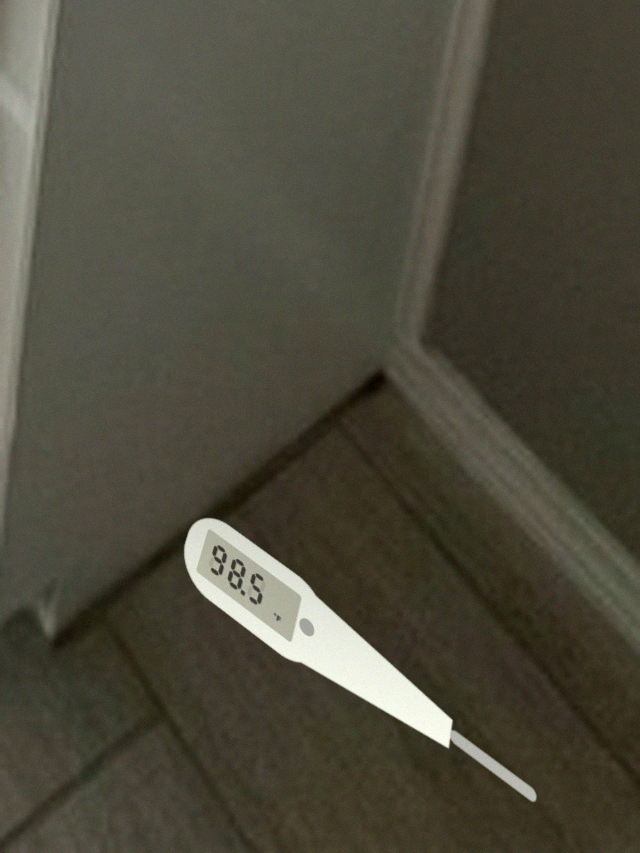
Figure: 98.5,°F
